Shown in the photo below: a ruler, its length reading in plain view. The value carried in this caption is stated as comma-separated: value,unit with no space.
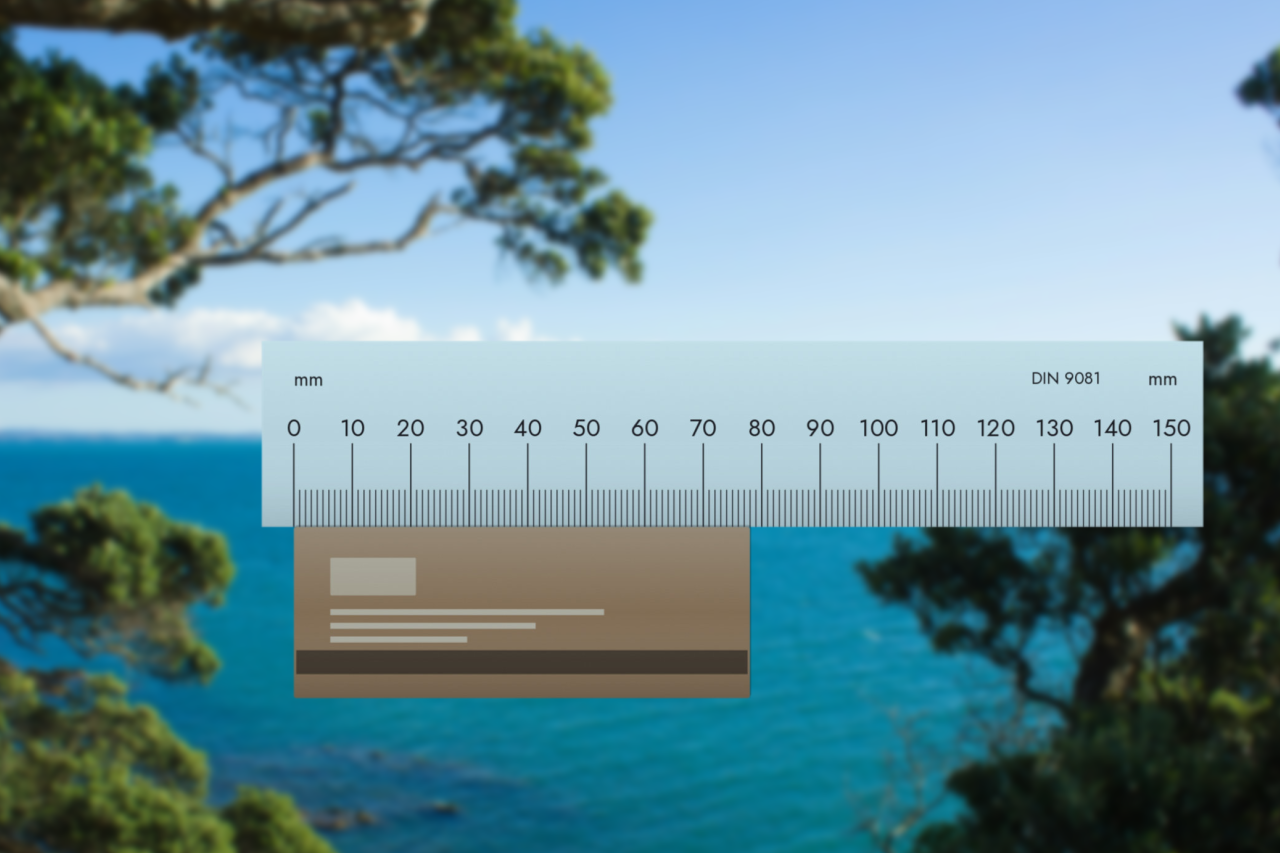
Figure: 78,mm
